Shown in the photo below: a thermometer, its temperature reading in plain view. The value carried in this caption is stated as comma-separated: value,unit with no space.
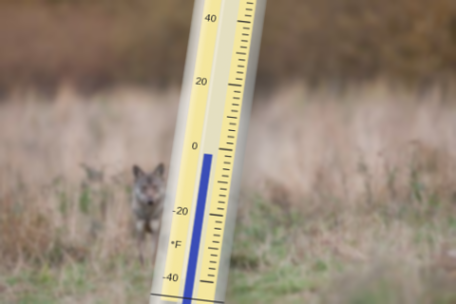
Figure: -2,°F
